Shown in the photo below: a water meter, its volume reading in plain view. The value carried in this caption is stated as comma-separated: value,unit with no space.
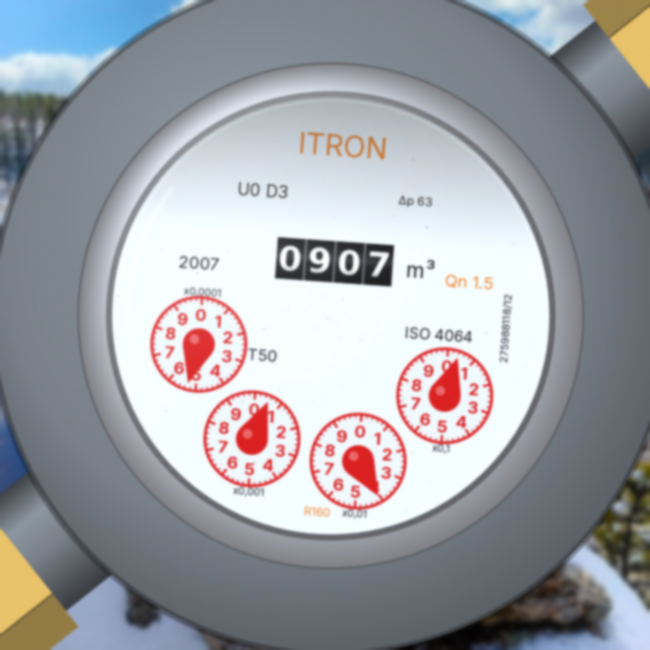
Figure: 907.0405,m³
